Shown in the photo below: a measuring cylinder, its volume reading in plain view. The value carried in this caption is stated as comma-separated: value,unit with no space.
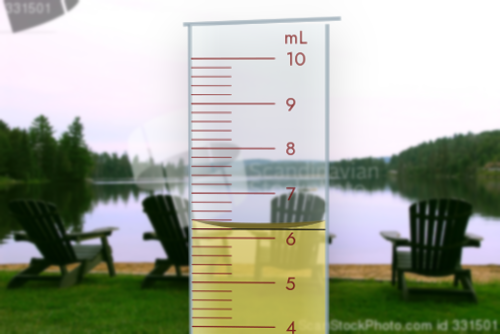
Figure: 6.2,mL
